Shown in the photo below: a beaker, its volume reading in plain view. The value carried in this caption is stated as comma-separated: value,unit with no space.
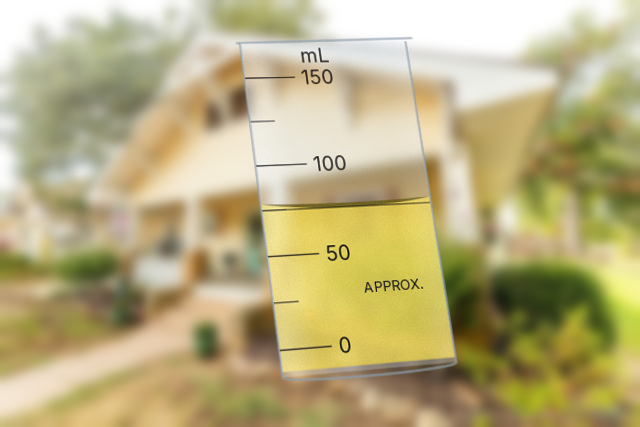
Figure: 75,mL
